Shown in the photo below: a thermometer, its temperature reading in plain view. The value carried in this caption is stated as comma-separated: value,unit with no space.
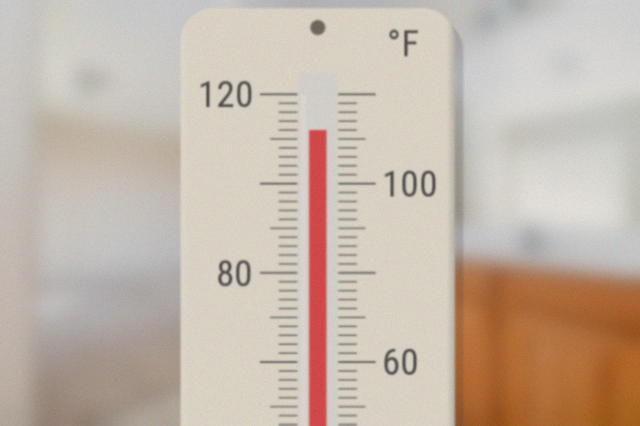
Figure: 112,°F
